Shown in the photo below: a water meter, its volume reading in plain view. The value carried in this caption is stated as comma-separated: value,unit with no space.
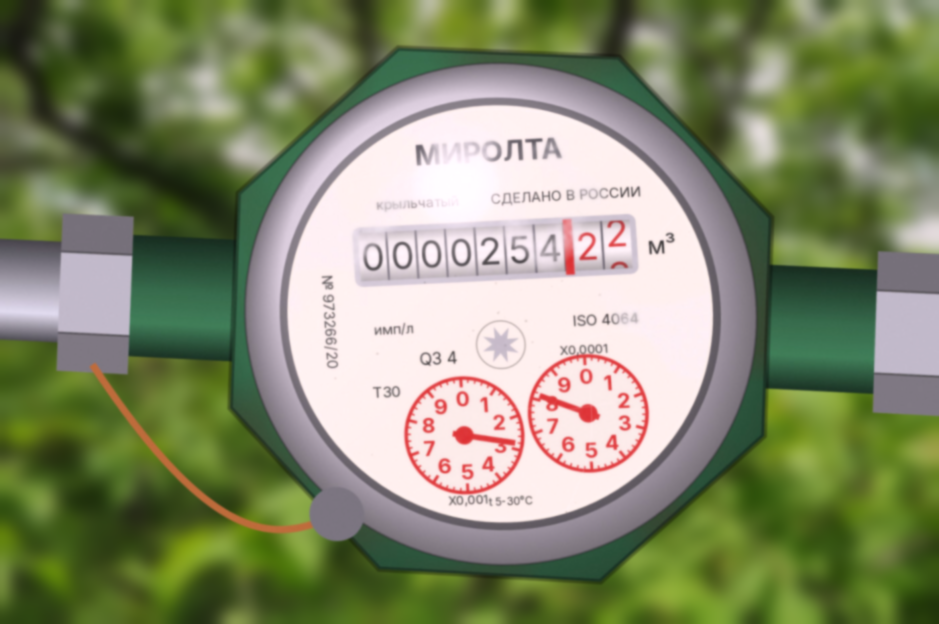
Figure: 254.2228,m³
